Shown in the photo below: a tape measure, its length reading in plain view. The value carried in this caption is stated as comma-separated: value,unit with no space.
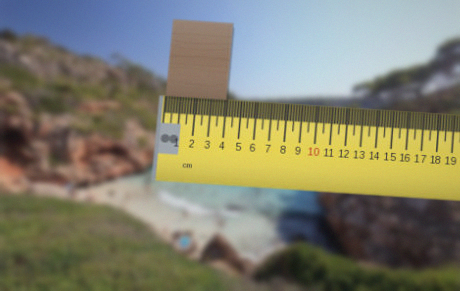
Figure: 4,cm
